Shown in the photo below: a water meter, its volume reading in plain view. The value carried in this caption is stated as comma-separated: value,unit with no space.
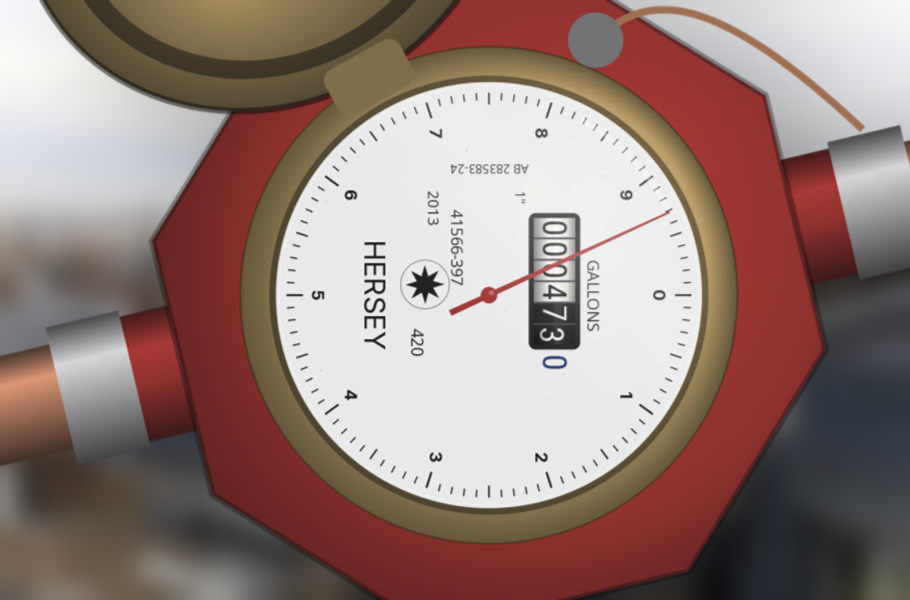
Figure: 4729.3,gal
